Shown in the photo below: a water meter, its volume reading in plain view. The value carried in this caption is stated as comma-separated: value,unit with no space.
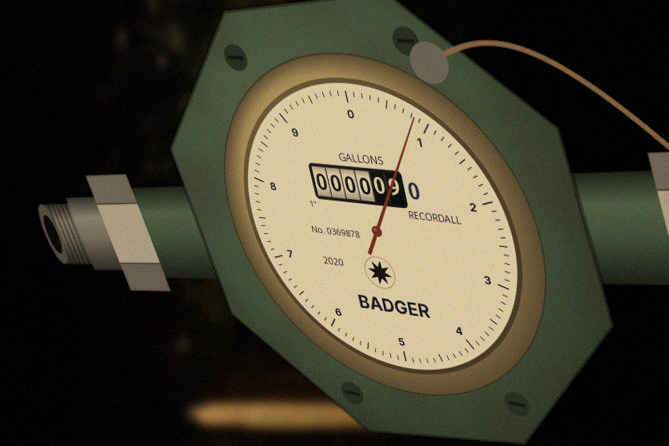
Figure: 90.8,gal
